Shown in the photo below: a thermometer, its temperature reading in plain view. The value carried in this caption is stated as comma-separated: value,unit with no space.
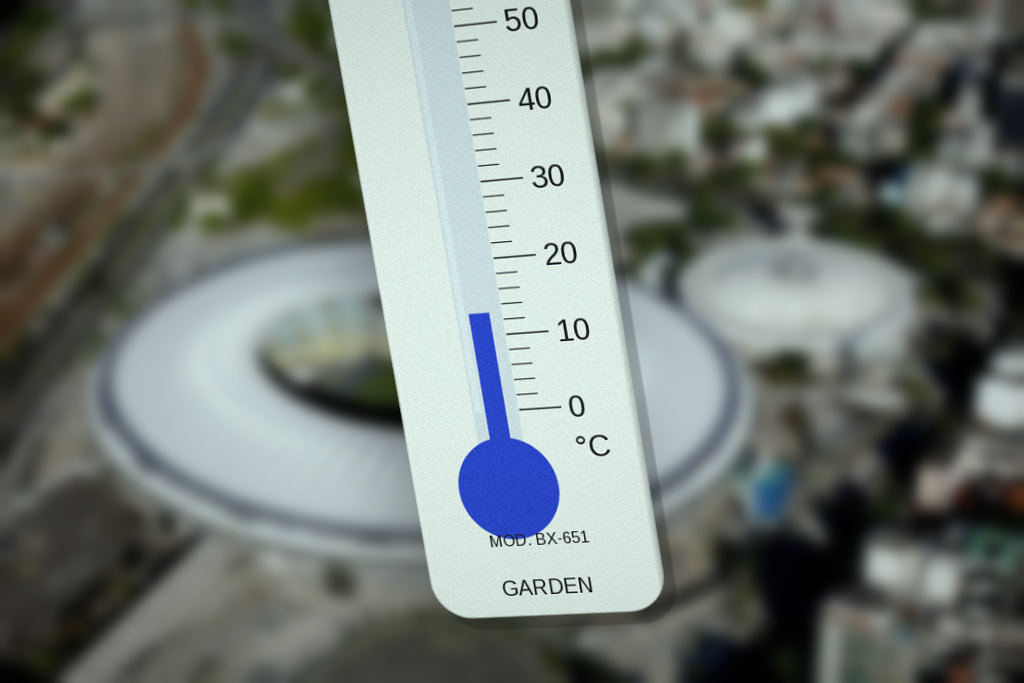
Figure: 13,°C
